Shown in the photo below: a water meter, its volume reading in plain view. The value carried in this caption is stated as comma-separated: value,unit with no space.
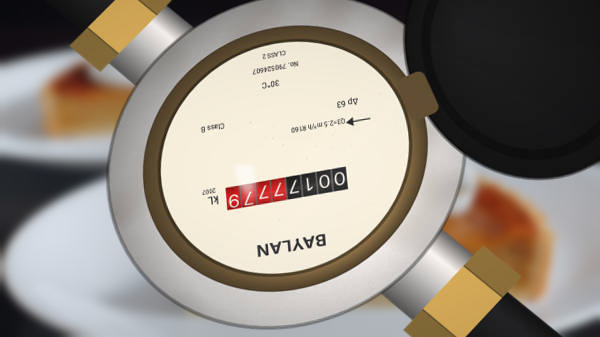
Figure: 17.7779,kL
